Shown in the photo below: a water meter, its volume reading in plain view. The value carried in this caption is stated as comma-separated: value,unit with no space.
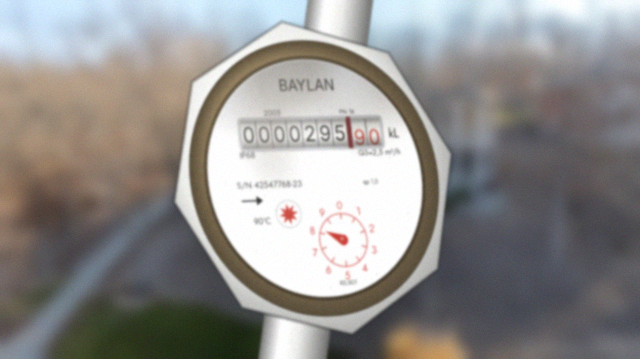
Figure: 295.898,kL
